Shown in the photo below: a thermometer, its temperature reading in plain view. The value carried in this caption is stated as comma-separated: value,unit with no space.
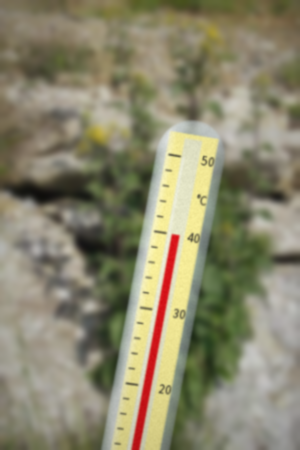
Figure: 40,°C
